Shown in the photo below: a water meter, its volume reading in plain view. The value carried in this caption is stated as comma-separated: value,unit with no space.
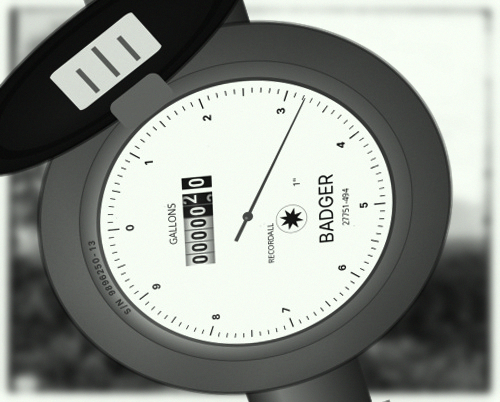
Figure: 23.2,gal
